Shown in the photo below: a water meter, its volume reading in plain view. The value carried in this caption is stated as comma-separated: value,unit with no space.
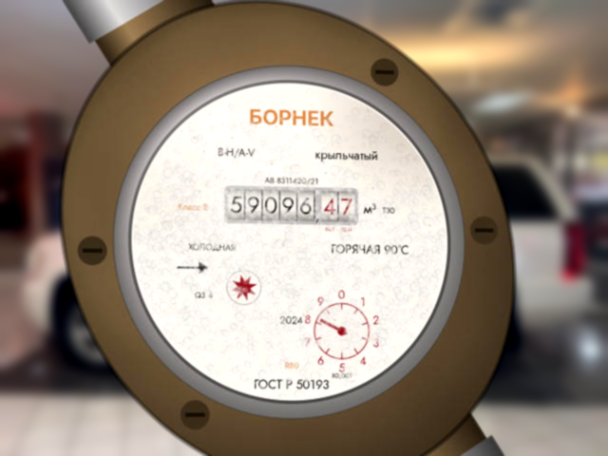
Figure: 59096.478,m³
